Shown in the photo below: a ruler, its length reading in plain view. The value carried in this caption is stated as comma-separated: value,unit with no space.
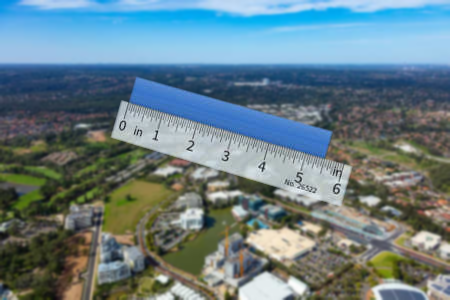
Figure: 5.5,in
